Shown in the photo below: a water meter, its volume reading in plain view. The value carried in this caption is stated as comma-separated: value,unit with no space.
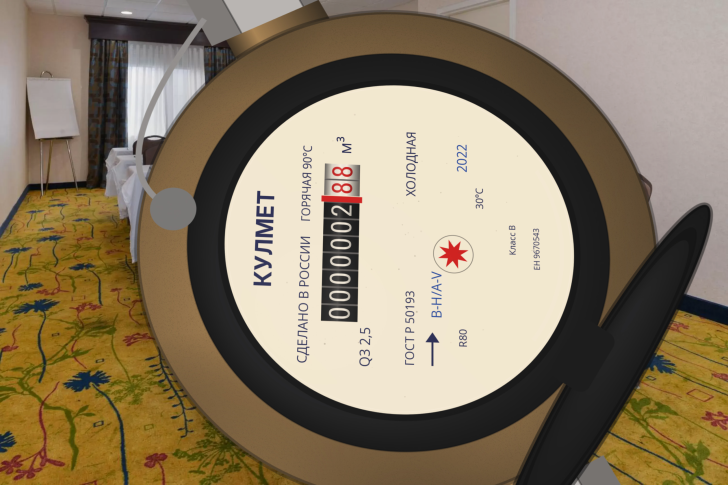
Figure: 2.88,m³
